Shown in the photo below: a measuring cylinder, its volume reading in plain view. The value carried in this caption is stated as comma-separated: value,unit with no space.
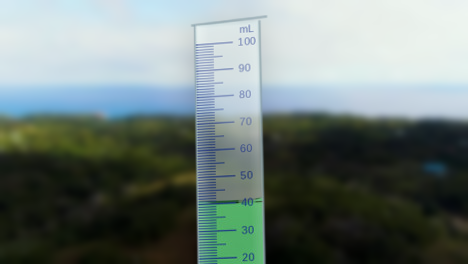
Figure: 40,mL
